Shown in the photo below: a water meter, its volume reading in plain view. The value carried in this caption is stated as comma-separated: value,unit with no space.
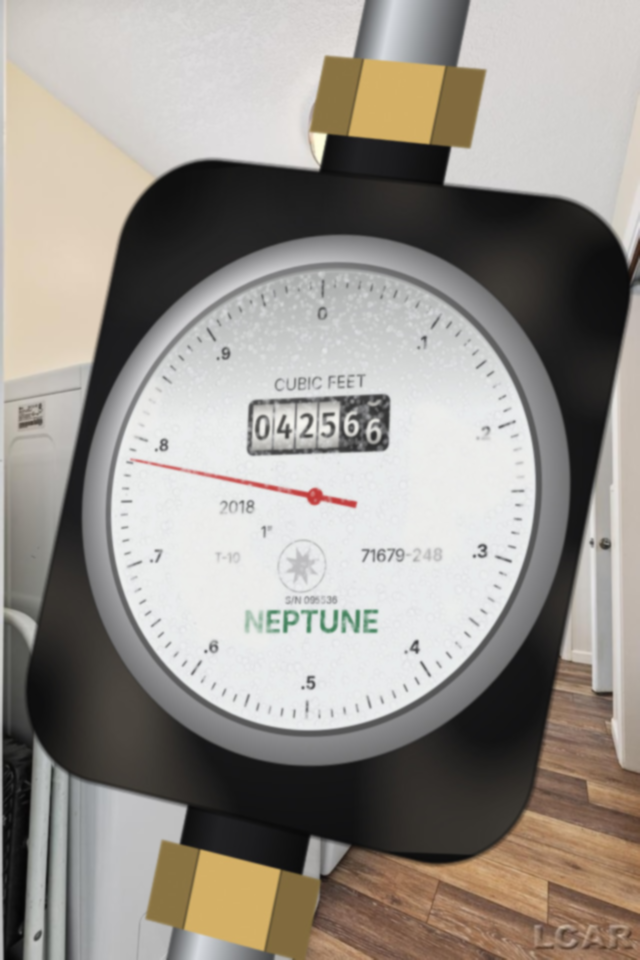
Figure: 42565.78,ft³
